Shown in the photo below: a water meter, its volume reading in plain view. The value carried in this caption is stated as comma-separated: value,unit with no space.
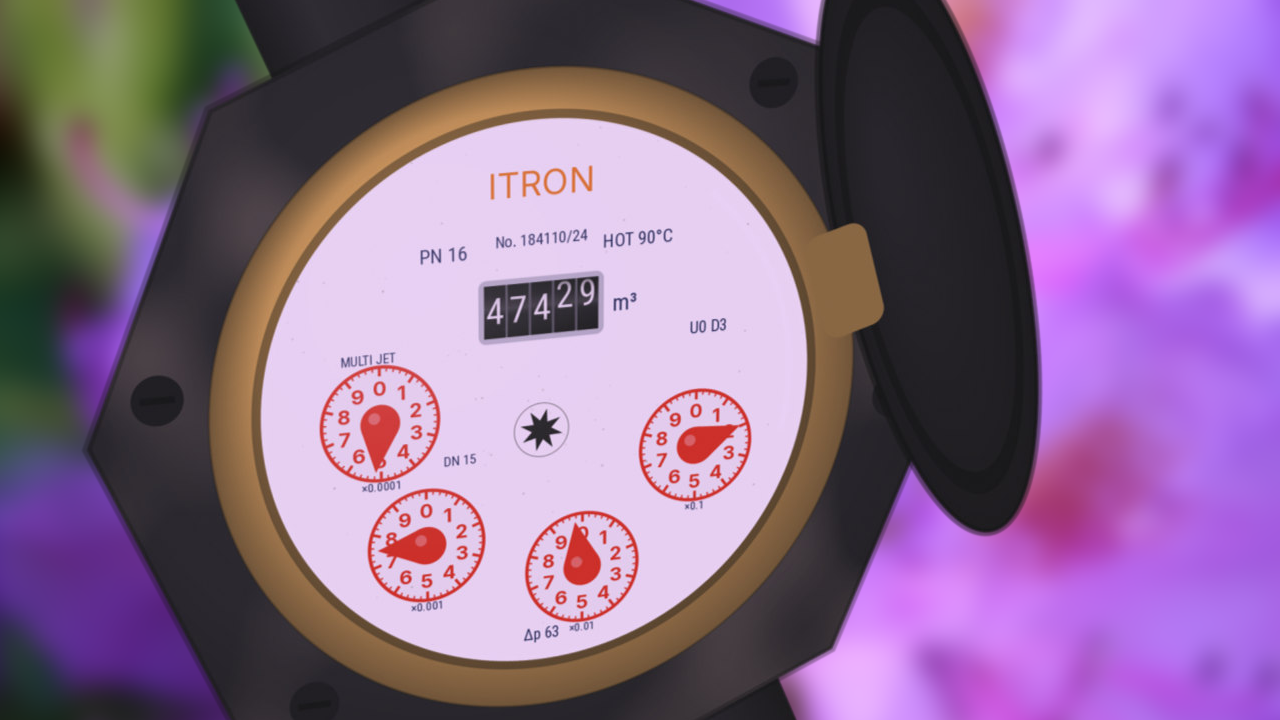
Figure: 47429.1975,m³
